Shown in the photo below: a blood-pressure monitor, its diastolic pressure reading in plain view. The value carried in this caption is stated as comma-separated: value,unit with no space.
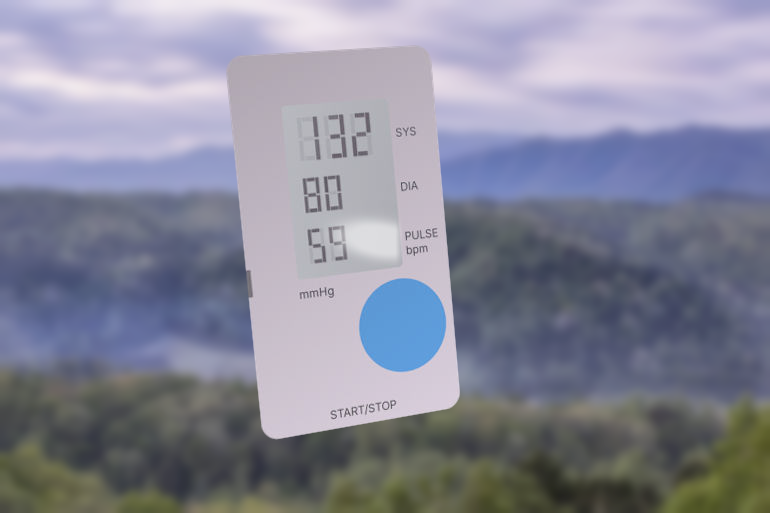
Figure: 80,mmHg
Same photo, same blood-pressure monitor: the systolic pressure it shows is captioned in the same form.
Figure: 132,mmHg
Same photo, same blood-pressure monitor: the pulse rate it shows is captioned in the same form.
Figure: 59,bpm
